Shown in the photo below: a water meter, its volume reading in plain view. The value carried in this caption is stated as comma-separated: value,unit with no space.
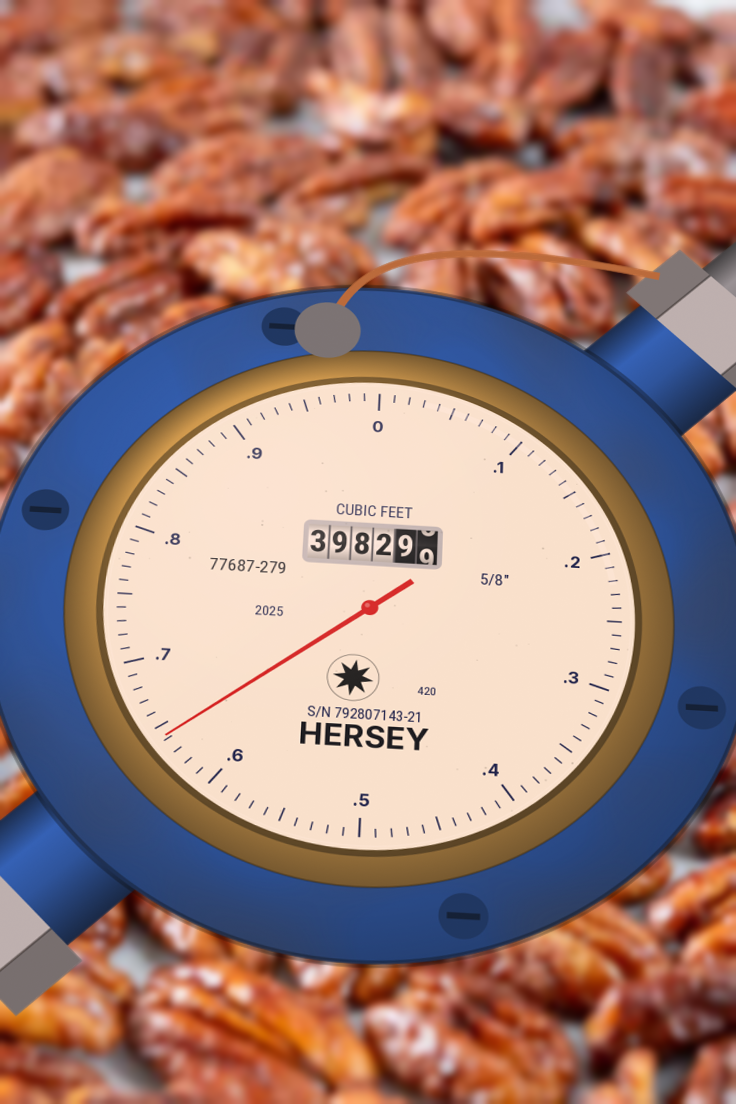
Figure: 398298.64,ft³
